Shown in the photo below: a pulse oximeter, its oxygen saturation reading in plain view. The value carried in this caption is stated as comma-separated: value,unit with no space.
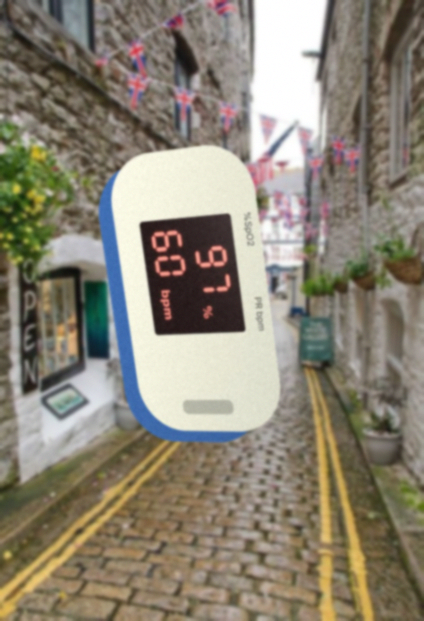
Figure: 97,%
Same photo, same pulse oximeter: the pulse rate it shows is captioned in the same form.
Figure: 60,bpm
